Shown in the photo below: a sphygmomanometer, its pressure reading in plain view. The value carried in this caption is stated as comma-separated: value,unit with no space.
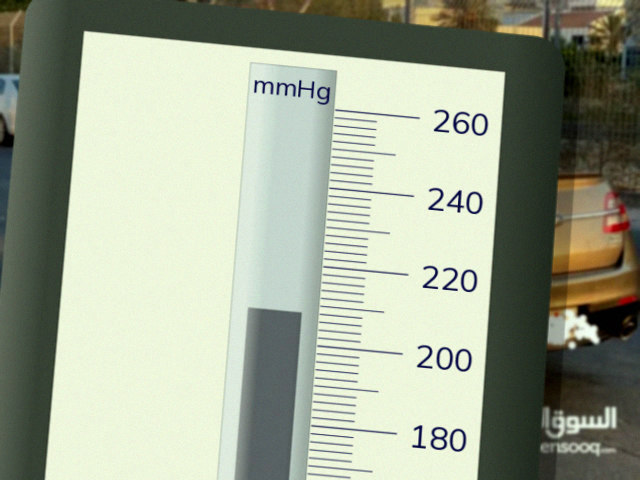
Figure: 208,mmHg
